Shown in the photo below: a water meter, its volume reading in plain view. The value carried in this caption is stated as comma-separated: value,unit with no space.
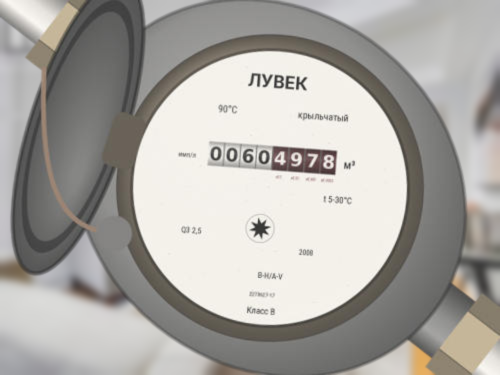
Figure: 60.4978,m³
